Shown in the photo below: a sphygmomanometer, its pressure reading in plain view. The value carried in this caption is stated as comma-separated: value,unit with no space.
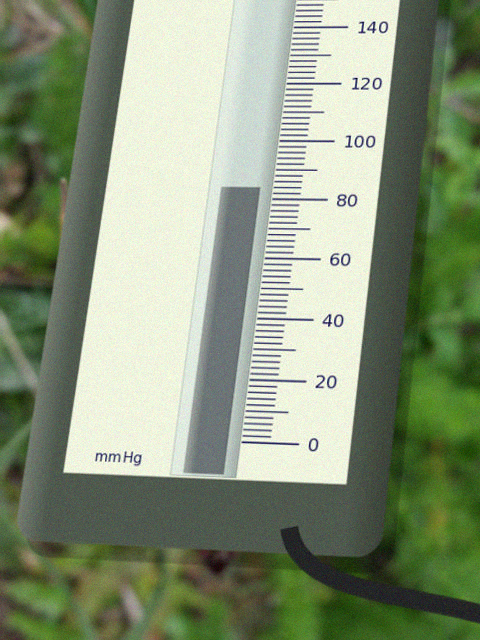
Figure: 84,mmHg
